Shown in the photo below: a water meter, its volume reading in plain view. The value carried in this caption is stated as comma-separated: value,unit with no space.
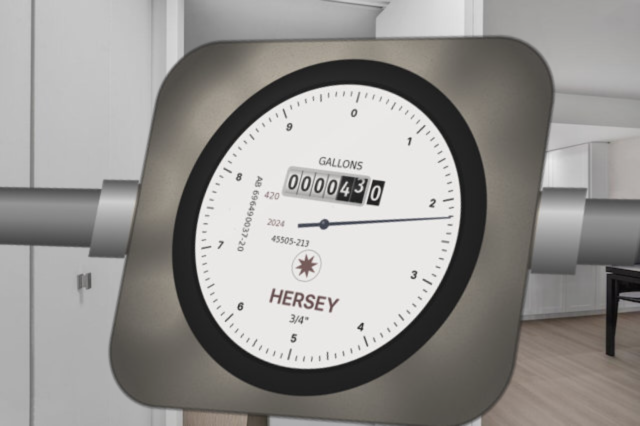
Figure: 432.2,gal
